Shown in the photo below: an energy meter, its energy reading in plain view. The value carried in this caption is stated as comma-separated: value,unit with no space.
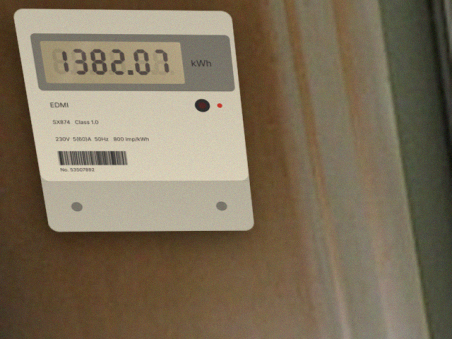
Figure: 1382.07,kWh
